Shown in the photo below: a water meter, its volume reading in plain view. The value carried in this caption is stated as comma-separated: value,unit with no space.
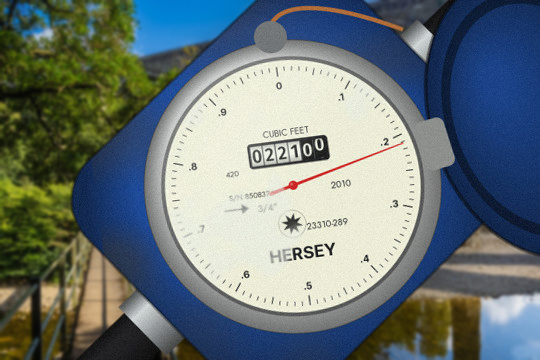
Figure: 22100.21,ft³
